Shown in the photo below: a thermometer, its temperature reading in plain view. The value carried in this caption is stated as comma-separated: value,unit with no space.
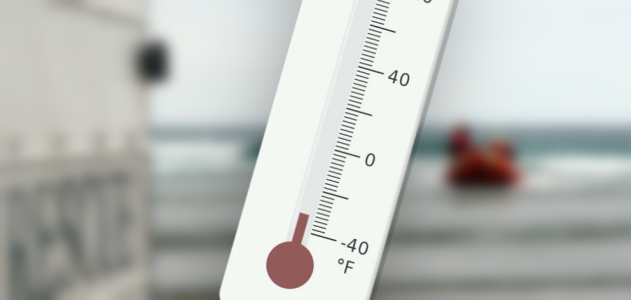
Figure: -32,°F
